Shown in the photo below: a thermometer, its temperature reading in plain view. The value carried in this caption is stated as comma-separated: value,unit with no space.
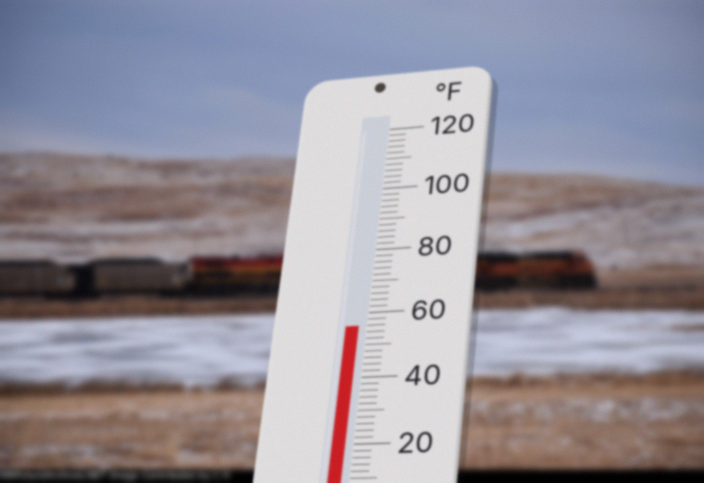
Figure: 56,°F
